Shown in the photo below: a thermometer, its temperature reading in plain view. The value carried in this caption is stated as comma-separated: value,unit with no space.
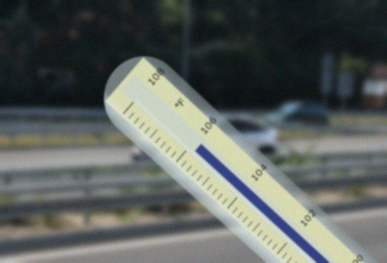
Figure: 105.8,°F
